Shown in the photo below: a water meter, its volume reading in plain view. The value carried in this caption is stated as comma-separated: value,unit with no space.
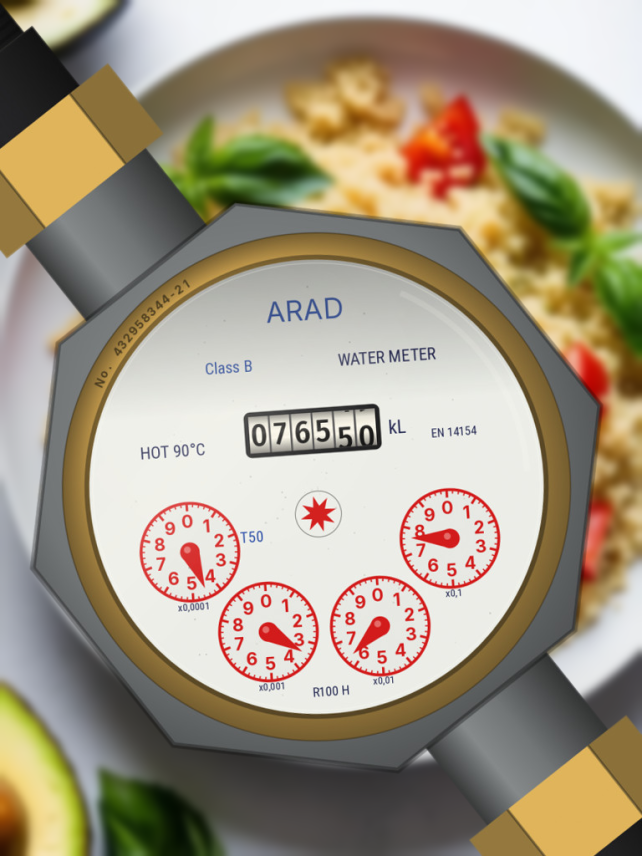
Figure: 76549.7634,kL
